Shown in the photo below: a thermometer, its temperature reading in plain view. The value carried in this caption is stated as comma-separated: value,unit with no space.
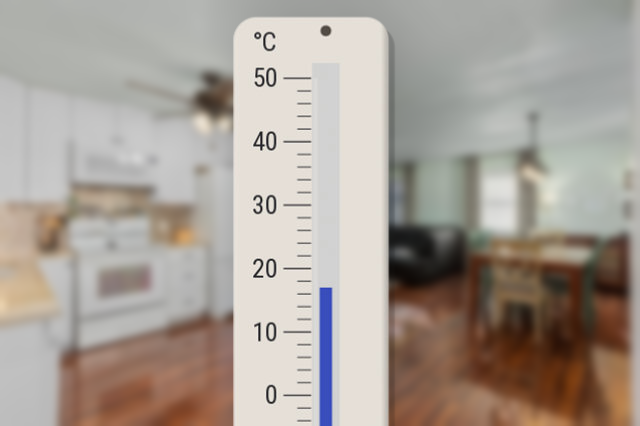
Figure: 17,°C
